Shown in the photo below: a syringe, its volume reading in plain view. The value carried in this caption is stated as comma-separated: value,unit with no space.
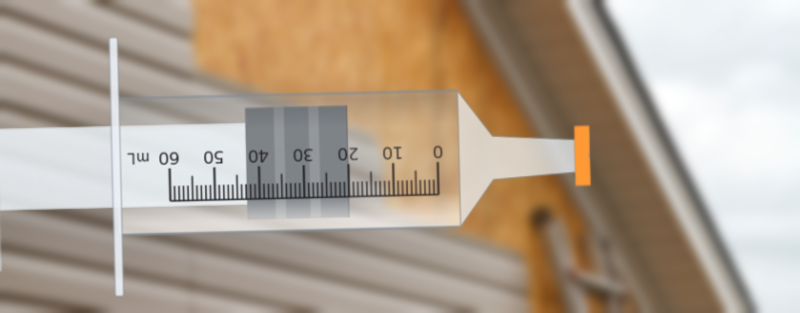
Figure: 20,mL
